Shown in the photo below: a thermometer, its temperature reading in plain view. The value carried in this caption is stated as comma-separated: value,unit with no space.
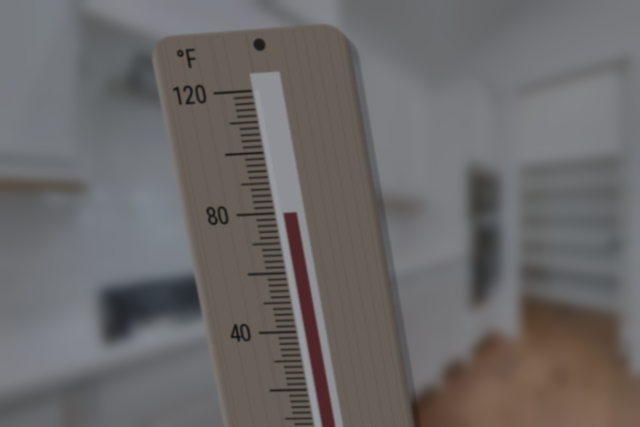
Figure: 80,°F
